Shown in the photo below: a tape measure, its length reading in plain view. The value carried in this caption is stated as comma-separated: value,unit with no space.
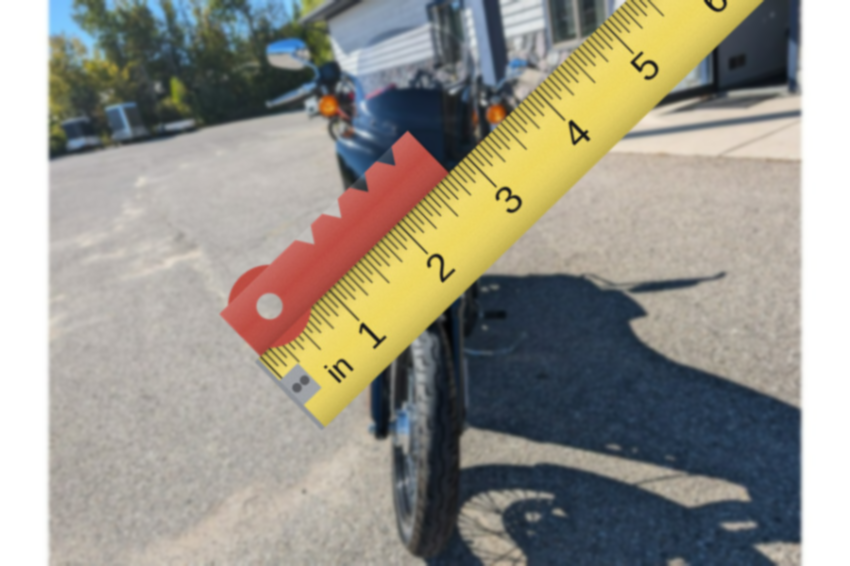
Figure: 2.75,in
